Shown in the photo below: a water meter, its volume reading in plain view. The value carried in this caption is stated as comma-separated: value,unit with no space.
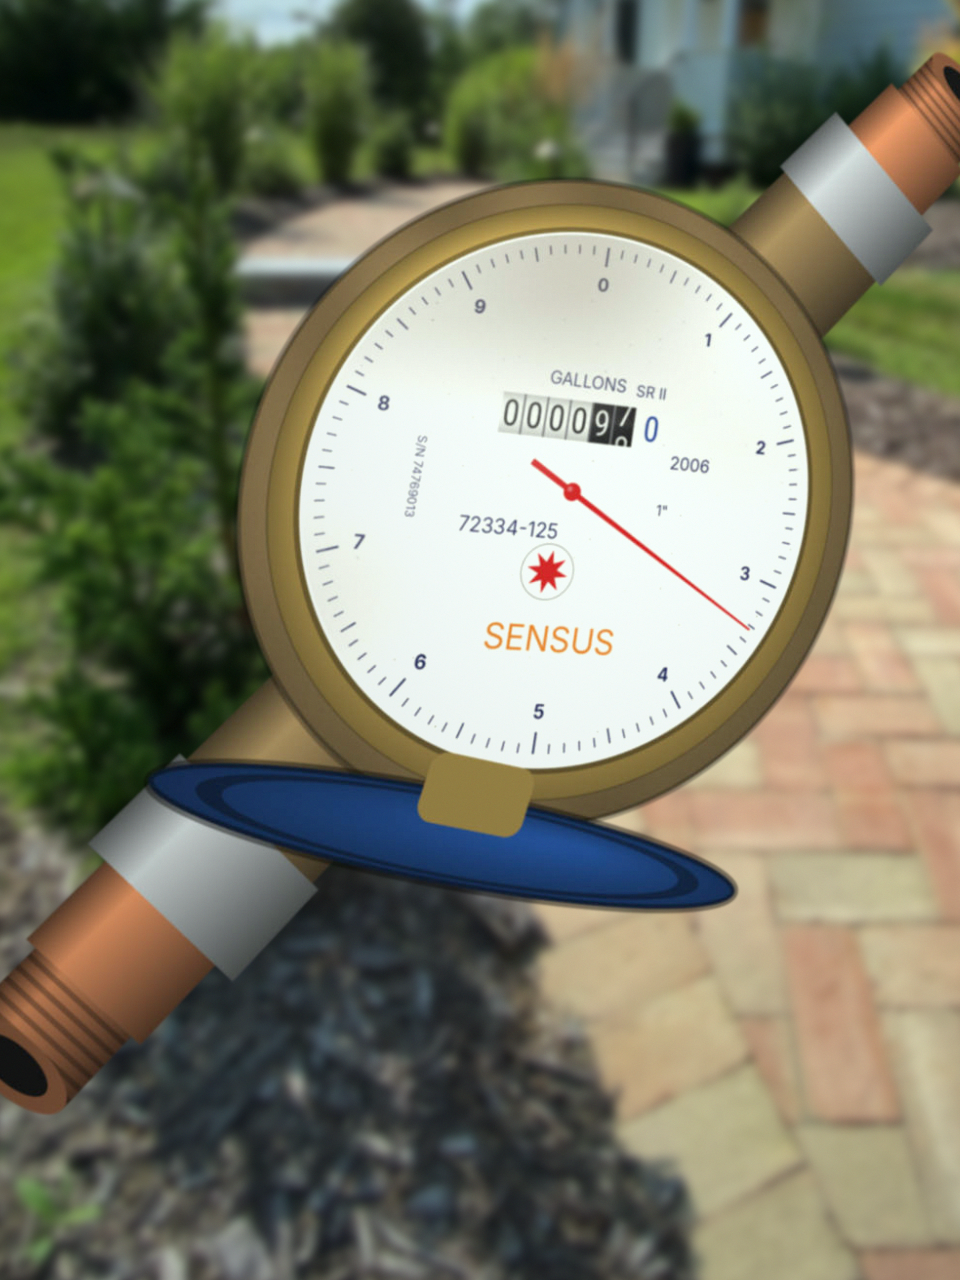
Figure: 973.3,gal
